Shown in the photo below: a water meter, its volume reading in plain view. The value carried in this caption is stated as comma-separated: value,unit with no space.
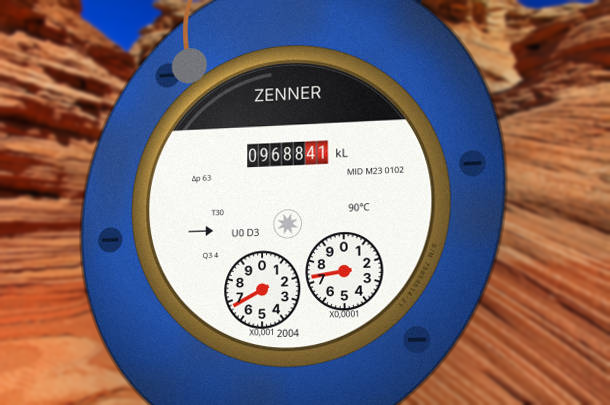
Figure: 9688.4167,kL
